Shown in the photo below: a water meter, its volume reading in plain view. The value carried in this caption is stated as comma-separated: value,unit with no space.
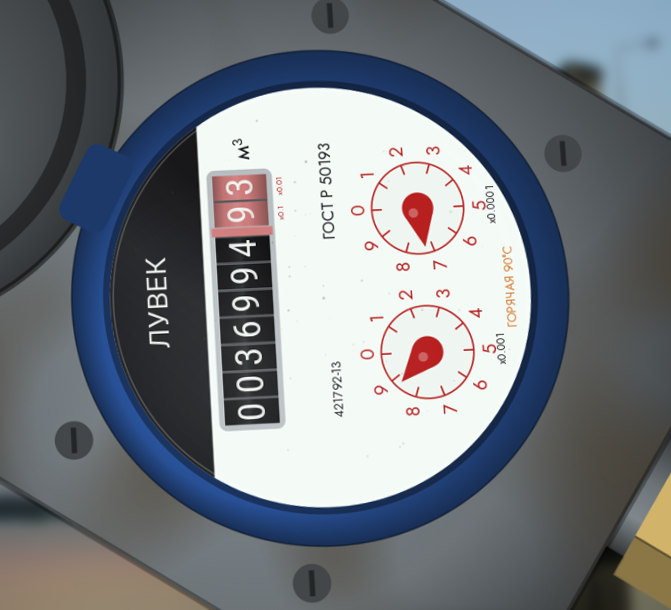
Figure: 36994.9387,m³
